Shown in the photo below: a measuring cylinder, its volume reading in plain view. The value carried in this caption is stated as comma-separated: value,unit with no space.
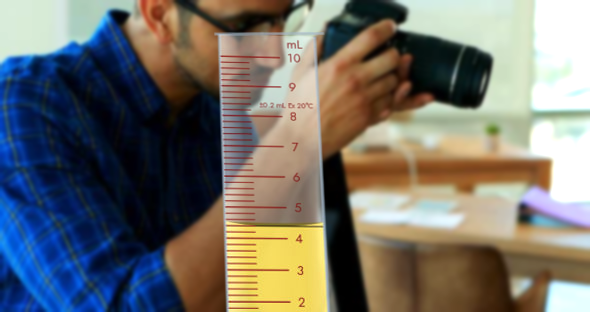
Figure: 4.4,mL
